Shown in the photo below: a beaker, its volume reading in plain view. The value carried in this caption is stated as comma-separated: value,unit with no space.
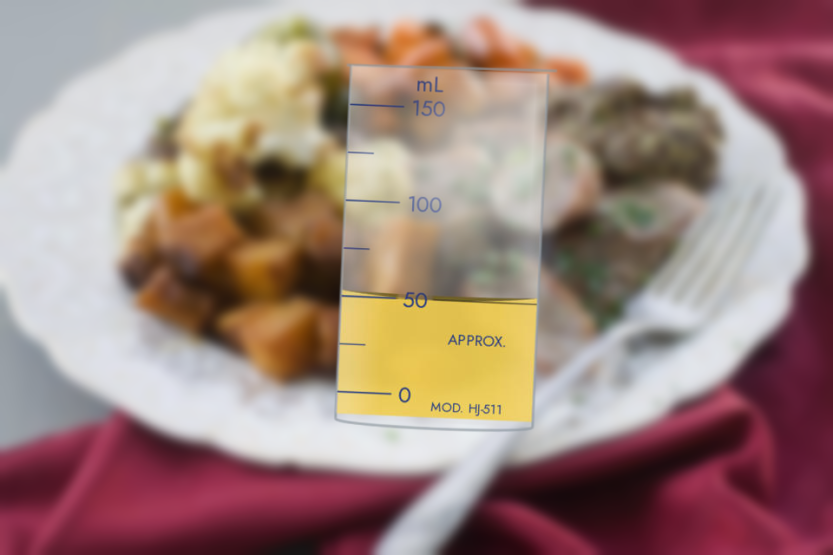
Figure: 50,mL
